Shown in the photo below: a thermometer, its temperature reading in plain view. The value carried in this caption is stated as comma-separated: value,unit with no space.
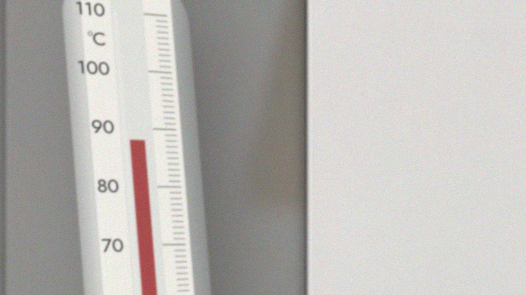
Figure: 88,°C
